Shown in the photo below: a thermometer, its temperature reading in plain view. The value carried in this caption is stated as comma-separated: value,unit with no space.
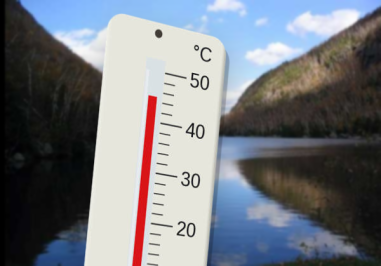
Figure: 45,°C
